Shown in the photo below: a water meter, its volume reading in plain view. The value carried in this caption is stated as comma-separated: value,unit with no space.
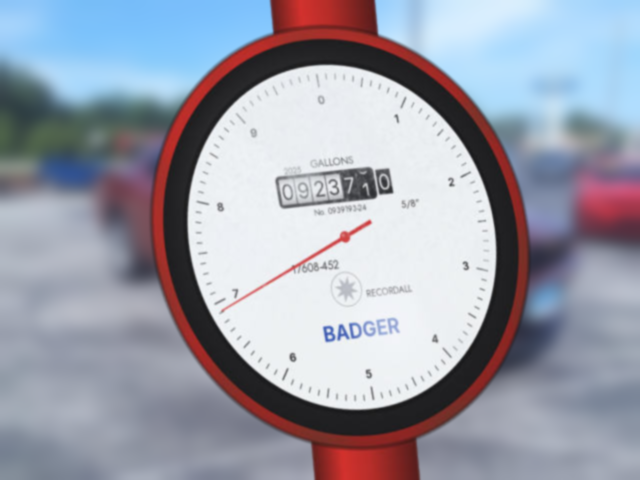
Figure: 923706.9,gal
